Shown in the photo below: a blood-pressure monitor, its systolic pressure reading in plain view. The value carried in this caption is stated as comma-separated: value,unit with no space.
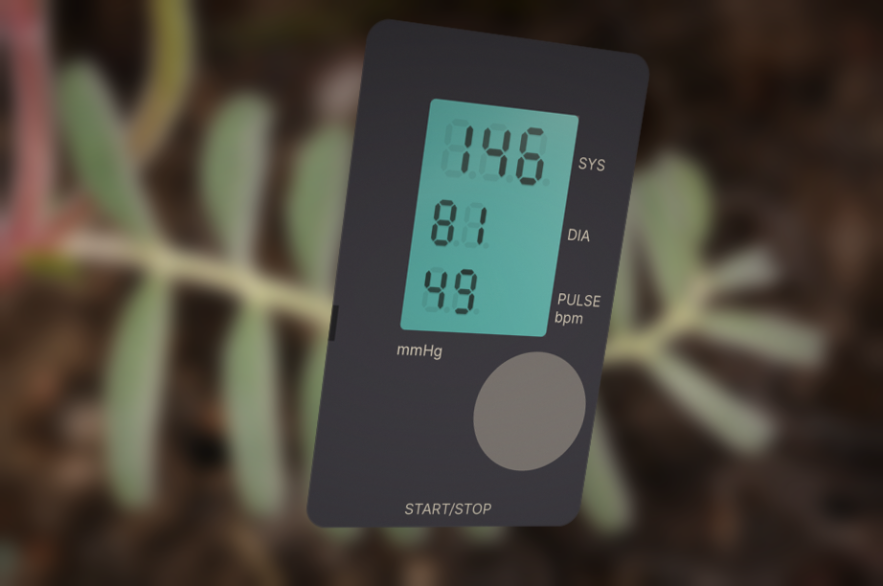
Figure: 146,mmHg
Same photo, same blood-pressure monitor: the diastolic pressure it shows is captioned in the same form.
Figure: 81,mmHg
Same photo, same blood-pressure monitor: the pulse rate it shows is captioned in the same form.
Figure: 49,bpm
